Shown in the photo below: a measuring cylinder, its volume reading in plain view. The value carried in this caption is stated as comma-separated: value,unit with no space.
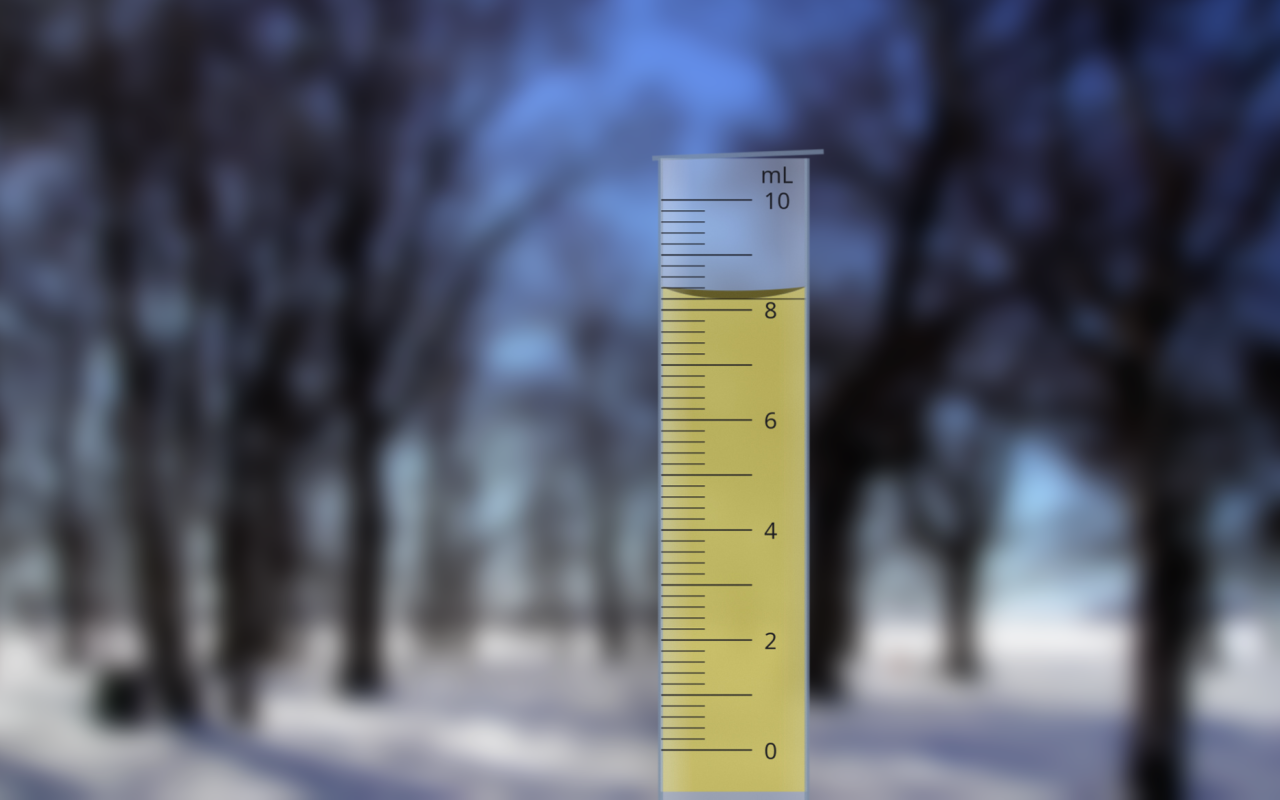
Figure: 8.2,mL
